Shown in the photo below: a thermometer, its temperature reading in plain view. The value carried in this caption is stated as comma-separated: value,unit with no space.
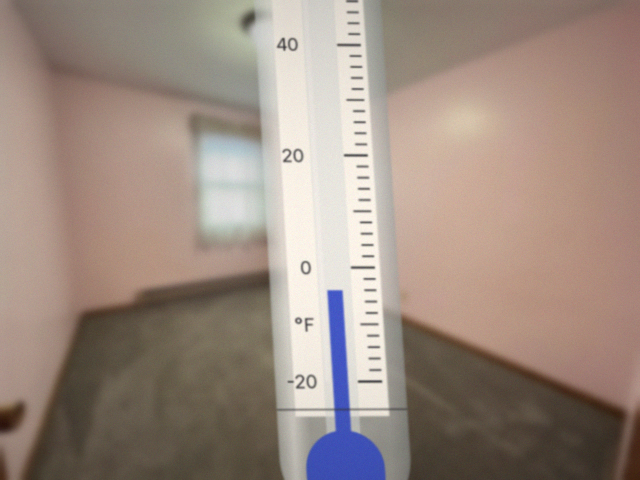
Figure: -4,°F
